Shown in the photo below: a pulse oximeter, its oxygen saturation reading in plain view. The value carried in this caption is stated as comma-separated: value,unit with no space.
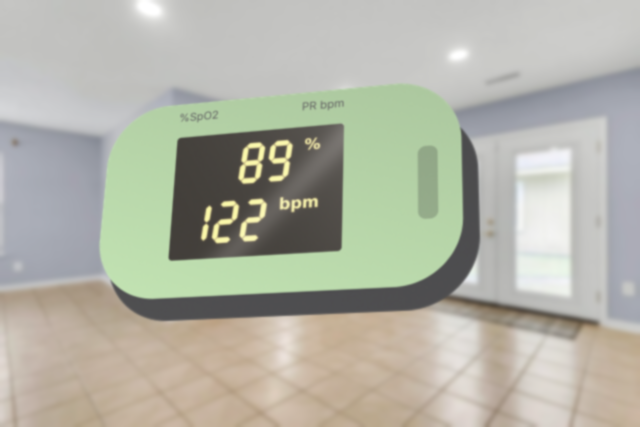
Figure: 89,%
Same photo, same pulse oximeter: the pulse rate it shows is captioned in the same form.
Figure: 122,bpm
